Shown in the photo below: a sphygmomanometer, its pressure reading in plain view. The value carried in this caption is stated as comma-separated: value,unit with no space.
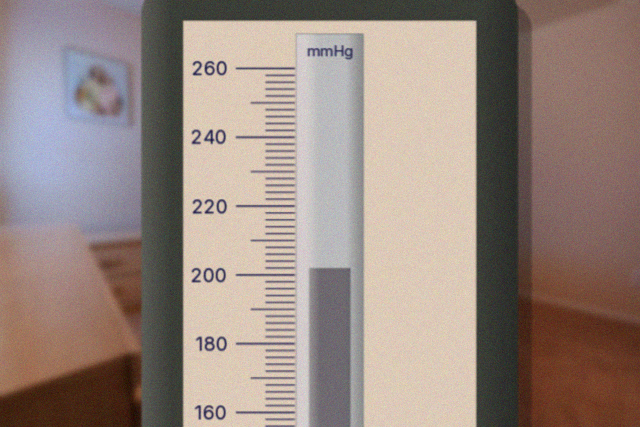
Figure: 202,mmHg
